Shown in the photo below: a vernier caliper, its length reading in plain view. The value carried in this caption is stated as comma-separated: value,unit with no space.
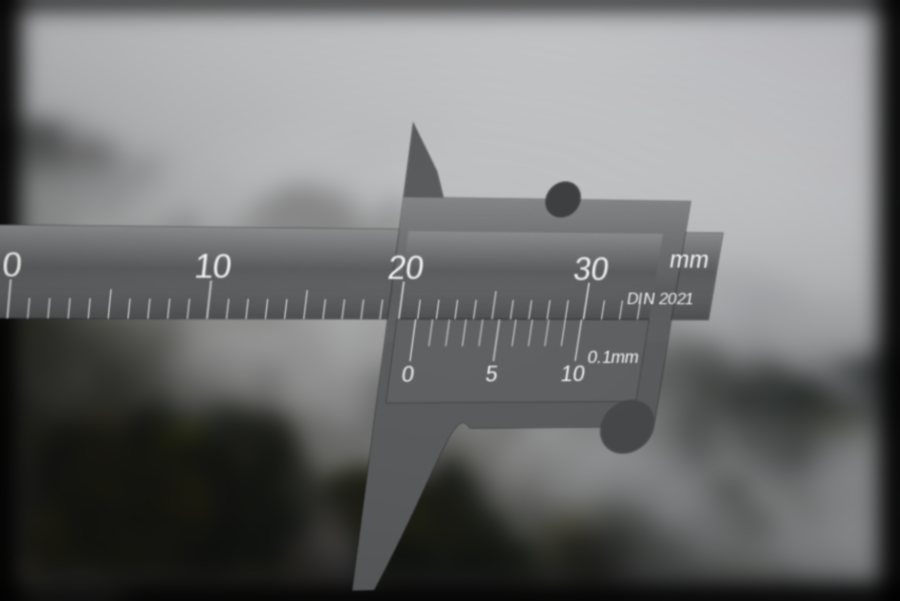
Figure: 20.9,mm
